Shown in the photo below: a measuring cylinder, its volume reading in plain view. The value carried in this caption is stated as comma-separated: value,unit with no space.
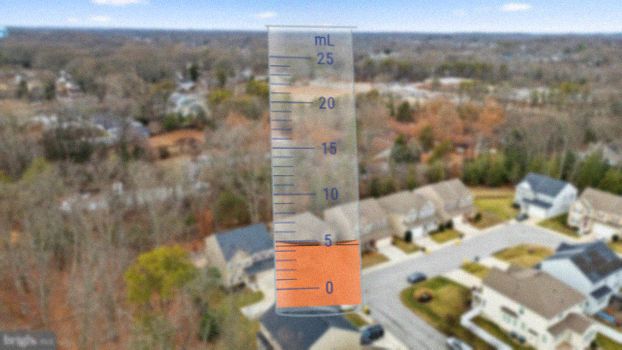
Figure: 4.5,mL
